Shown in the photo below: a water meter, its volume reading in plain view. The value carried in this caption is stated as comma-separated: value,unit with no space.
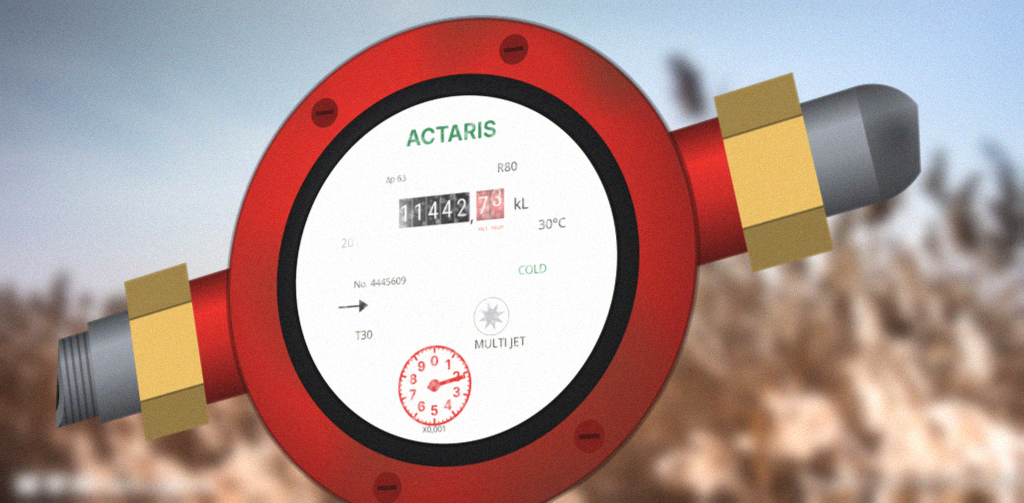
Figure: 11442.732,kL
